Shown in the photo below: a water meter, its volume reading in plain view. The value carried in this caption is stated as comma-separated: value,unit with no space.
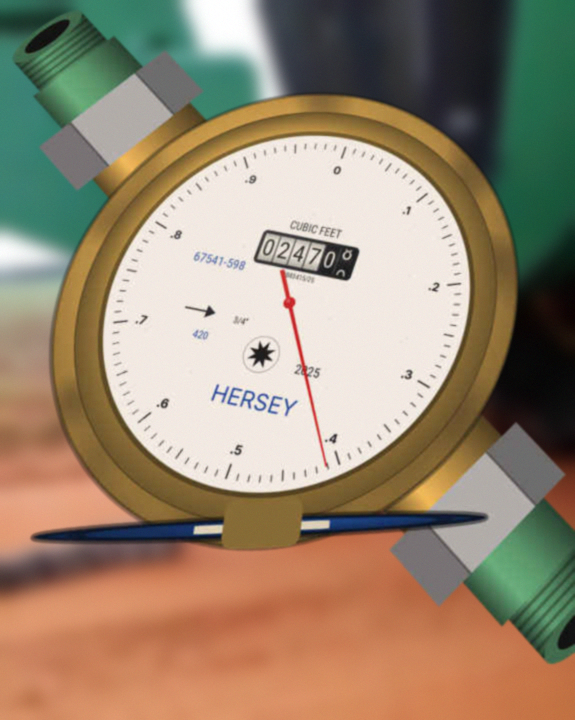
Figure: 24708.41,ft³
